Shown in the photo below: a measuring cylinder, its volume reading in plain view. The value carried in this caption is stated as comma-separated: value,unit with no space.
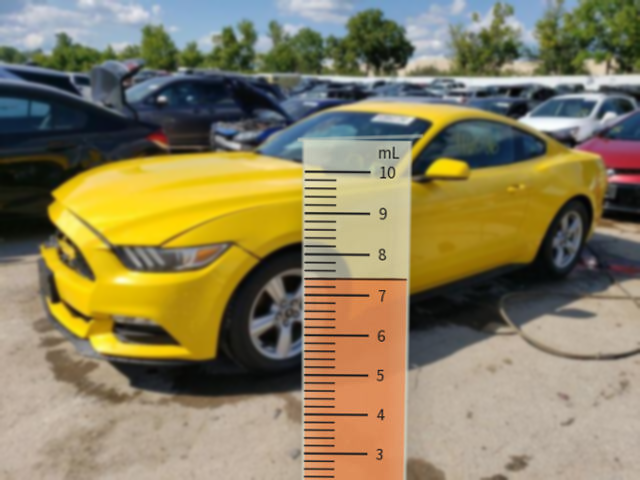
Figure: 7.4,mL
